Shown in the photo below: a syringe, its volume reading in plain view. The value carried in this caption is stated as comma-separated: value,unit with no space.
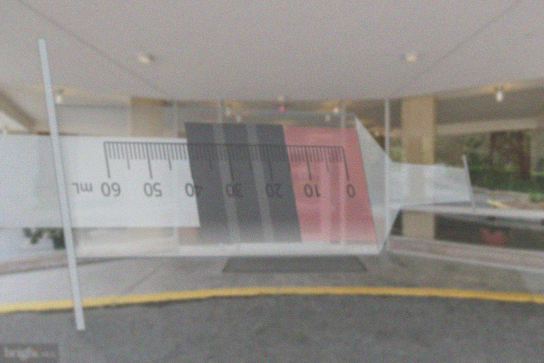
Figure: 15,mL
